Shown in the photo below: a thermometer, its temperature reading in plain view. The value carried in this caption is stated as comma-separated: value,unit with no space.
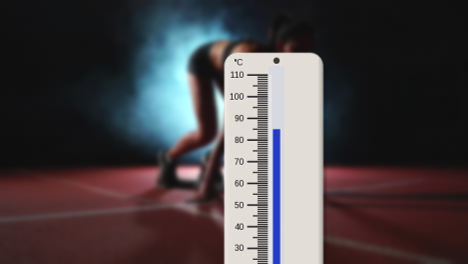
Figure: 85,°C
